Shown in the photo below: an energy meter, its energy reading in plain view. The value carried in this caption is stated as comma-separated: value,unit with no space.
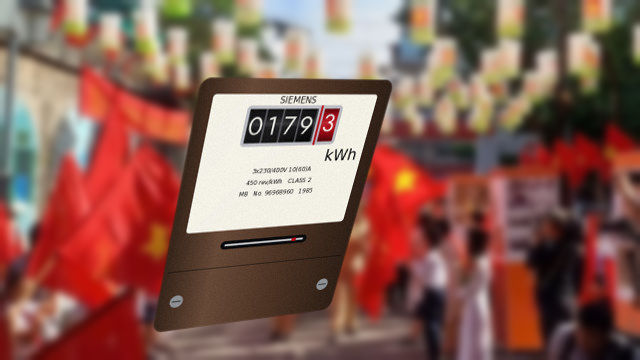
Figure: 179.3,kWh
